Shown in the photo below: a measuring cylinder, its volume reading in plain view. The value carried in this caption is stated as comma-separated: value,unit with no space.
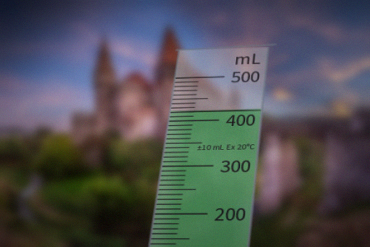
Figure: 420,mL
